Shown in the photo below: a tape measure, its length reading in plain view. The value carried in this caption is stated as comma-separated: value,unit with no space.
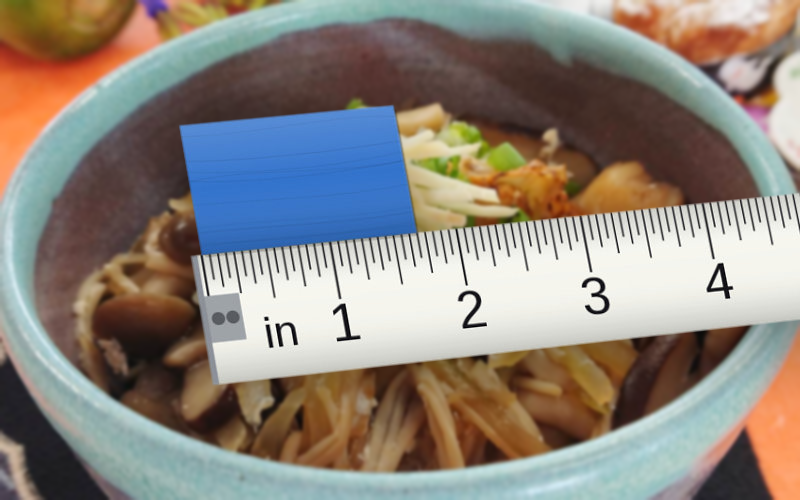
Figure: 1.6875,in
